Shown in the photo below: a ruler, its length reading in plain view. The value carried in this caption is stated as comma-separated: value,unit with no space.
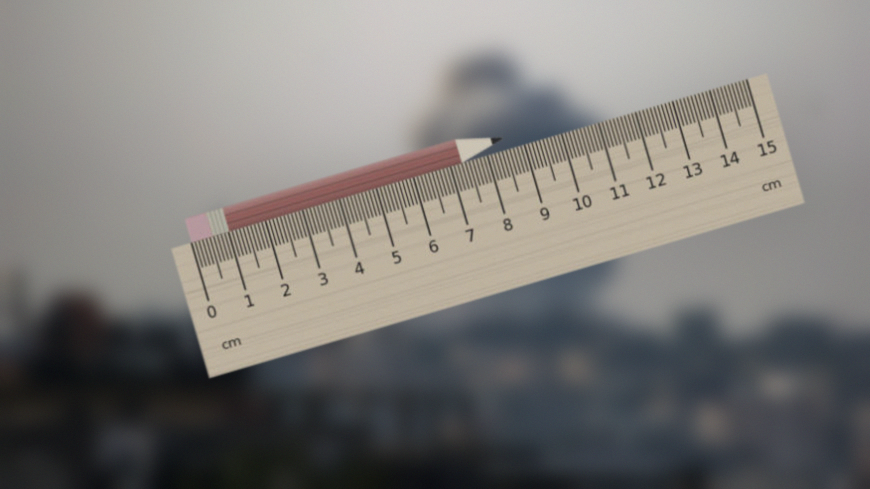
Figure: 8.5,cm
